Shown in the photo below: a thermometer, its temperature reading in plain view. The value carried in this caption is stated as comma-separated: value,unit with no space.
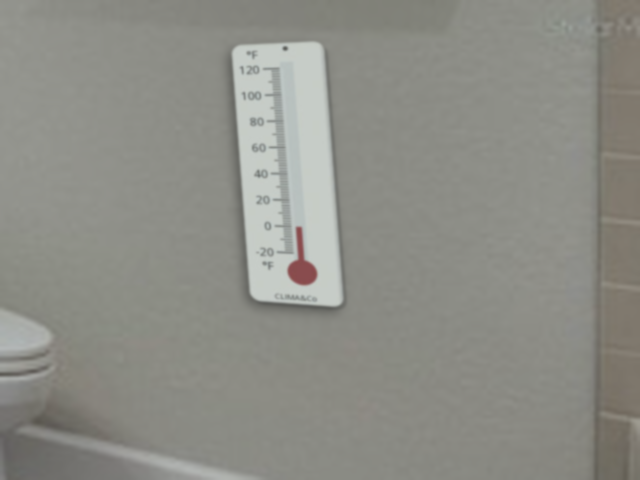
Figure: 0,°F
